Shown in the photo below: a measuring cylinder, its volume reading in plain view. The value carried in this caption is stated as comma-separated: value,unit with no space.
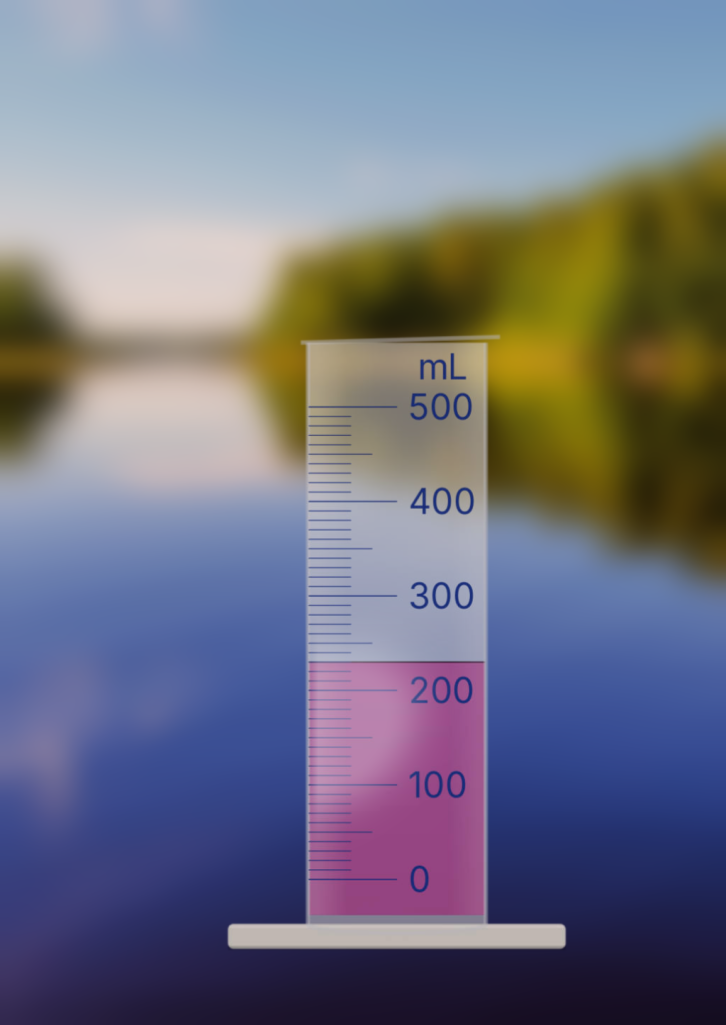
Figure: 230,mL
